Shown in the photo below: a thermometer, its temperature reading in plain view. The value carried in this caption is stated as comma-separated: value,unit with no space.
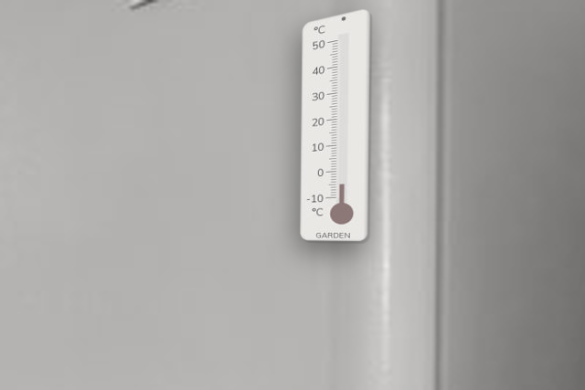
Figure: -5,°C
